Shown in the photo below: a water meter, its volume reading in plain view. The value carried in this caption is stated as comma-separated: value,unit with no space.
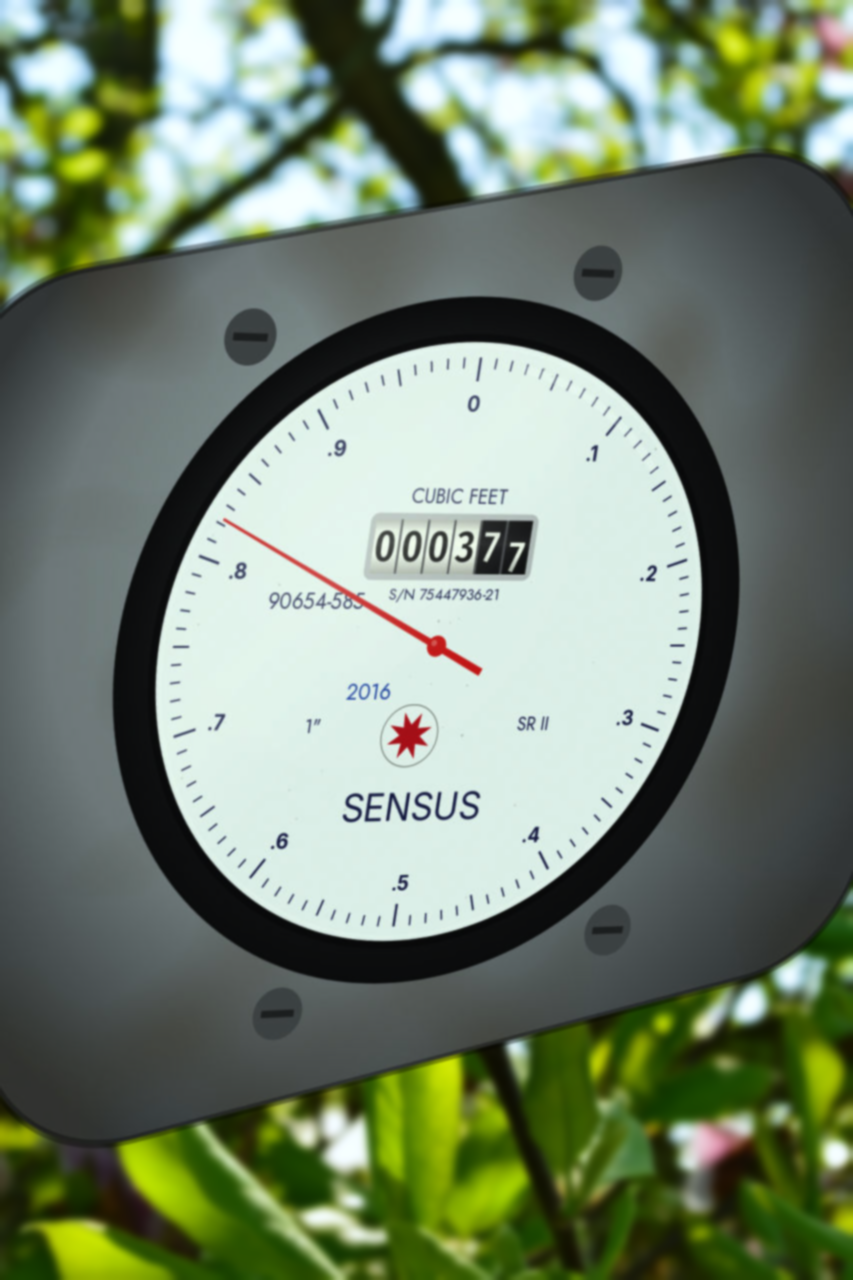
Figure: 376.82,ft³
